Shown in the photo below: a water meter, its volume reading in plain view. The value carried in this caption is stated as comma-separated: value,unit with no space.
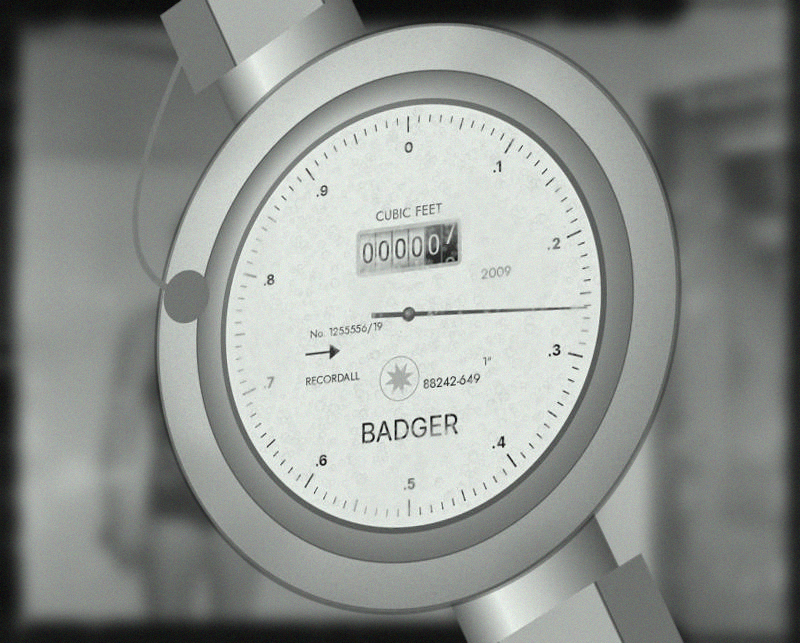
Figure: 7.26,ft³
